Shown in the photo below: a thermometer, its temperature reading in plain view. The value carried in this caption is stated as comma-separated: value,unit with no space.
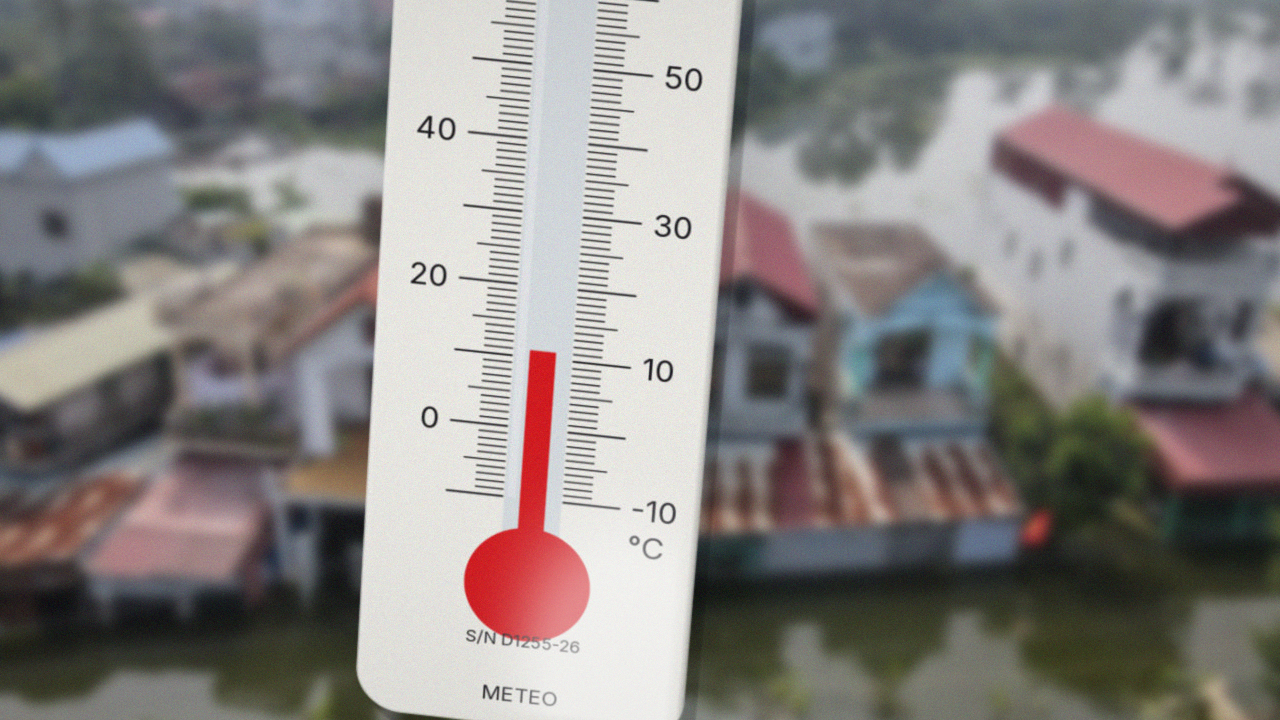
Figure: 11,°C
